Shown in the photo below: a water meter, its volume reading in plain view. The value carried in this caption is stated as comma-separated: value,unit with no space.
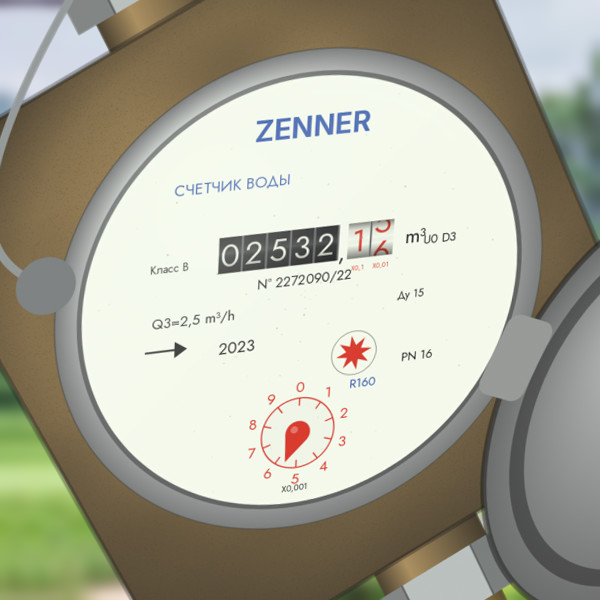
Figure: 2532.155,m³
